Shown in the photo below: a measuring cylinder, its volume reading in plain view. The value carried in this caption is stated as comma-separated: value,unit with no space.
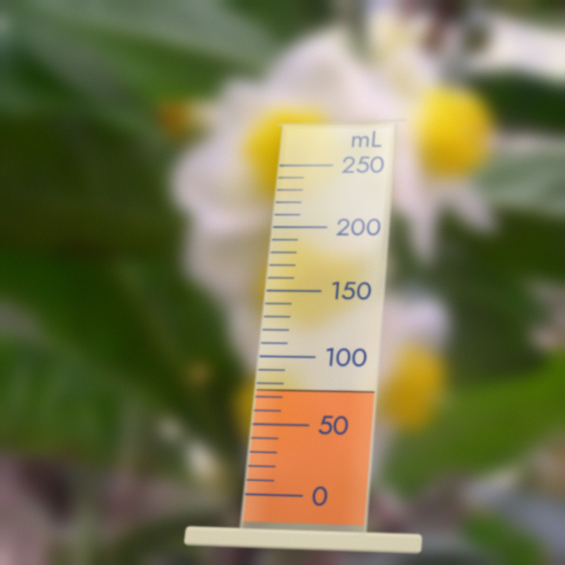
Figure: 75,mL
